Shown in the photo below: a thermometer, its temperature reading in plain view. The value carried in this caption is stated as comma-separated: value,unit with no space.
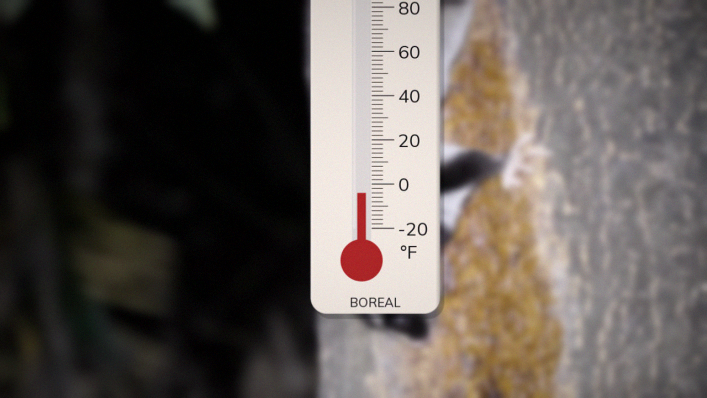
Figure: -4,°F
